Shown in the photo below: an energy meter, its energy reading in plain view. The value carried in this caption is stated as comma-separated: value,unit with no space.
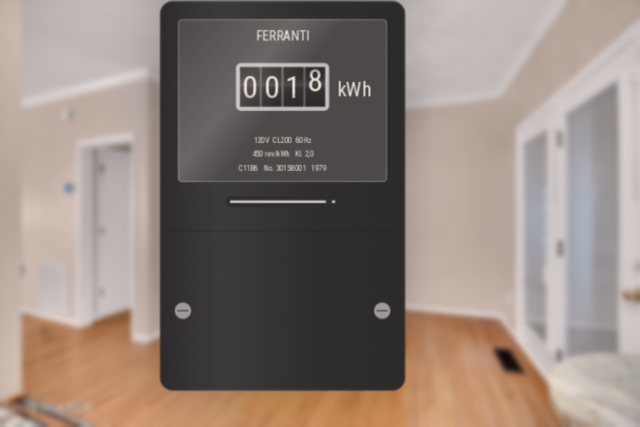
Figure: 18,kWh
